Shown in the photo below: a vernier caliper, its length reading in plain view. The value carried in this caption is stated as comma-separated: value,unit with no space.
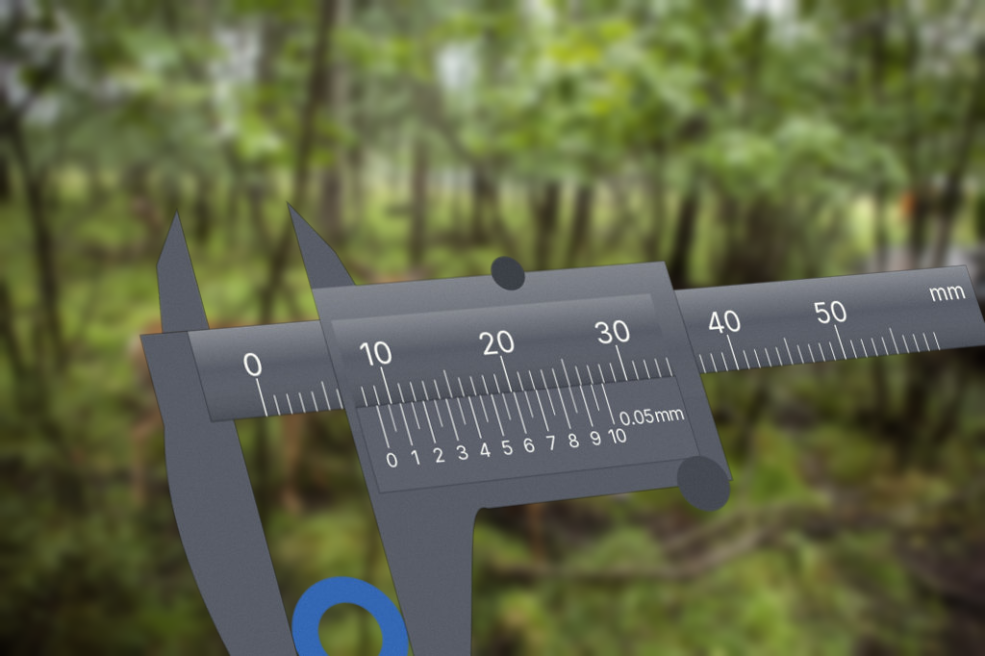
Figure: 8.8,mm
